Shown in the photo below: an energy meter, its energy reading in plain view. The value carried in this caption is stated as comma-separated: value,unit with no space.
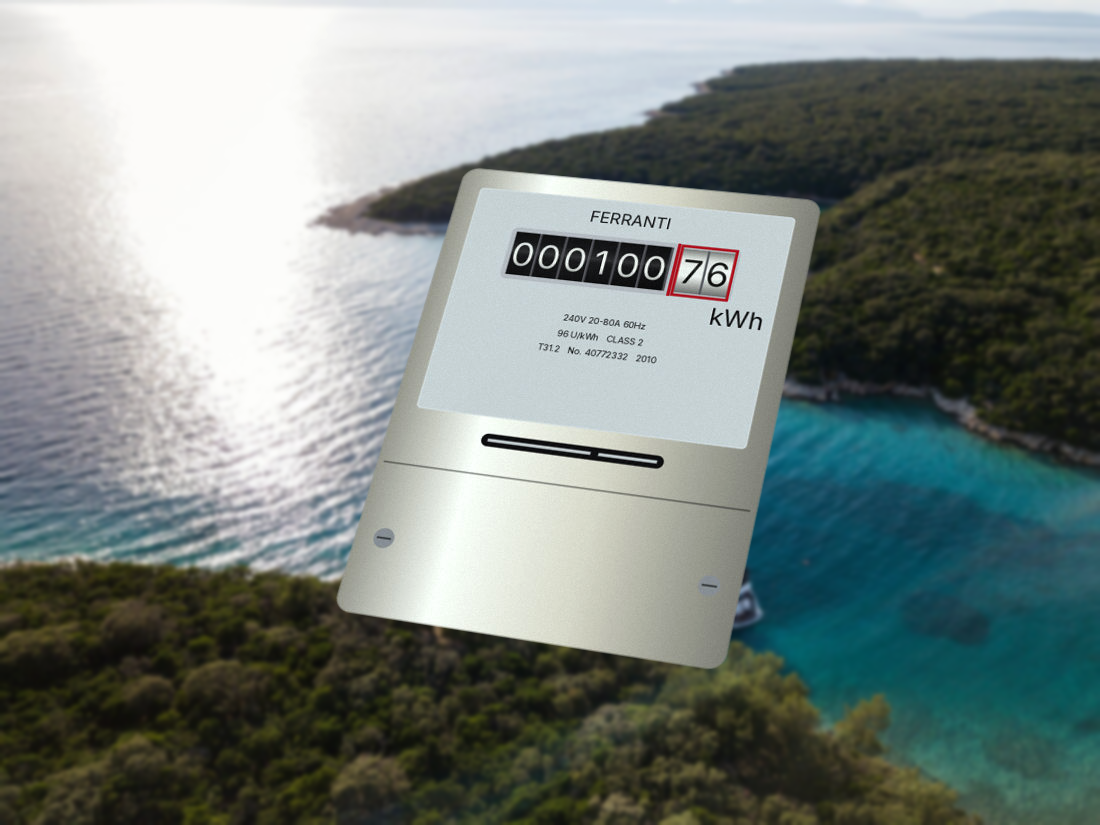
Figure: 100.76,kWh
